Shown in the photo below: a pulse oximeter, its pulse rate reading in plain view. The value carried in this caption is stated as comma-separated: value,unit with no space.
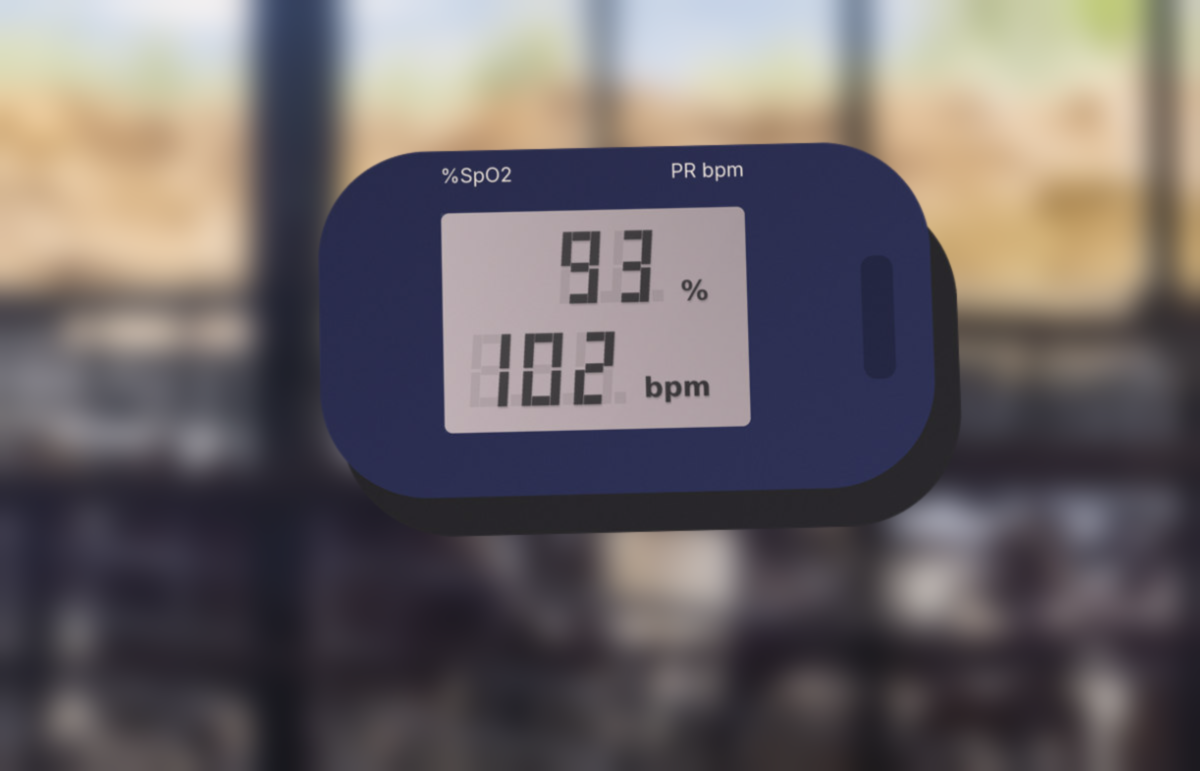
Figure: 102,bpm
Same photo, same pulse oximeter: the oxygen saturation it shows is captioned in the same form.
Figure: 93,%
